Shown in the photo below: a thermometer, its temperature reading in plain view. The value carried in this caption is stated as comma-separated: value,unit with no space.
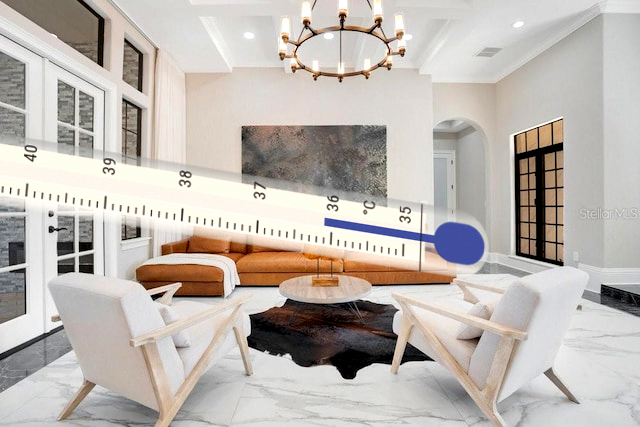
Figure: 36.1,°C
